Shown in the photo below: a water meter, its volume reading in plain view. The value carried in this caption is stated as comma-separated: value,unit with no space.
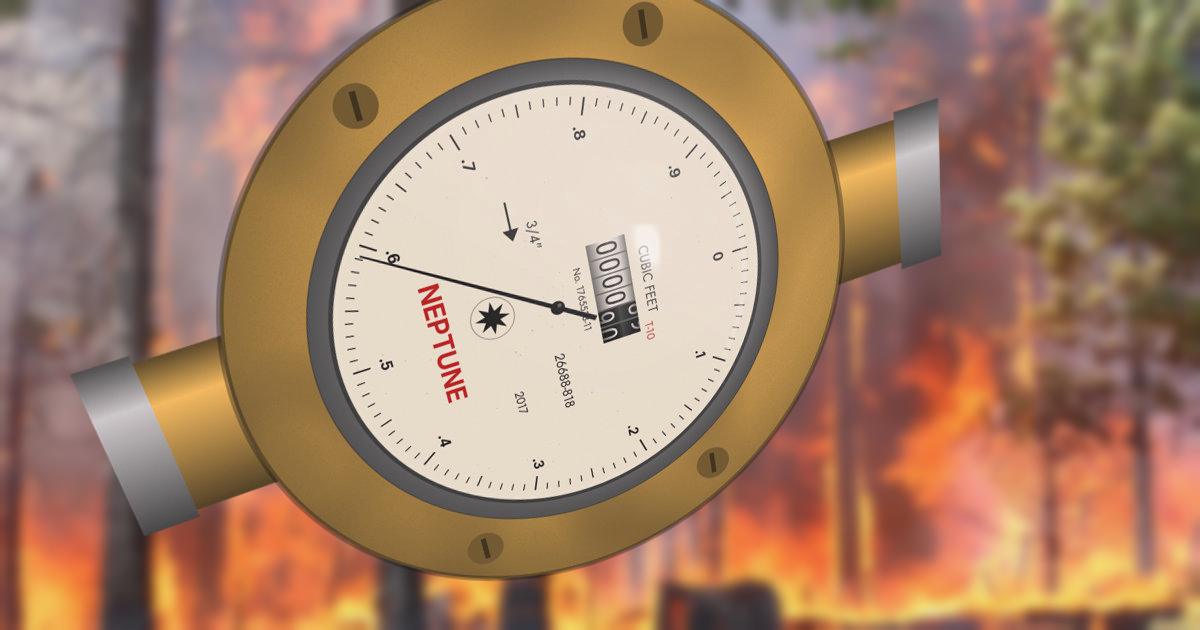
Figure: 89.59,ft³
